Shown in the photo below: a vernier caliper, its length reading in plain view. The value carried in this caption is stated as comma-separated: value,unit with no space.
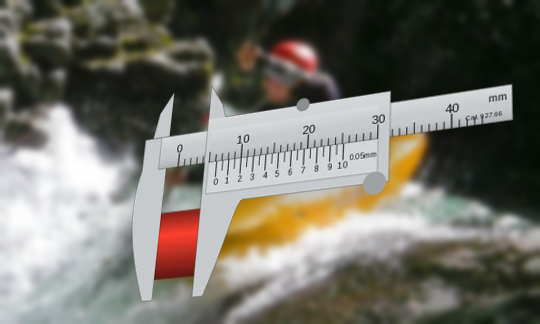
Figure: 6.2,mm
